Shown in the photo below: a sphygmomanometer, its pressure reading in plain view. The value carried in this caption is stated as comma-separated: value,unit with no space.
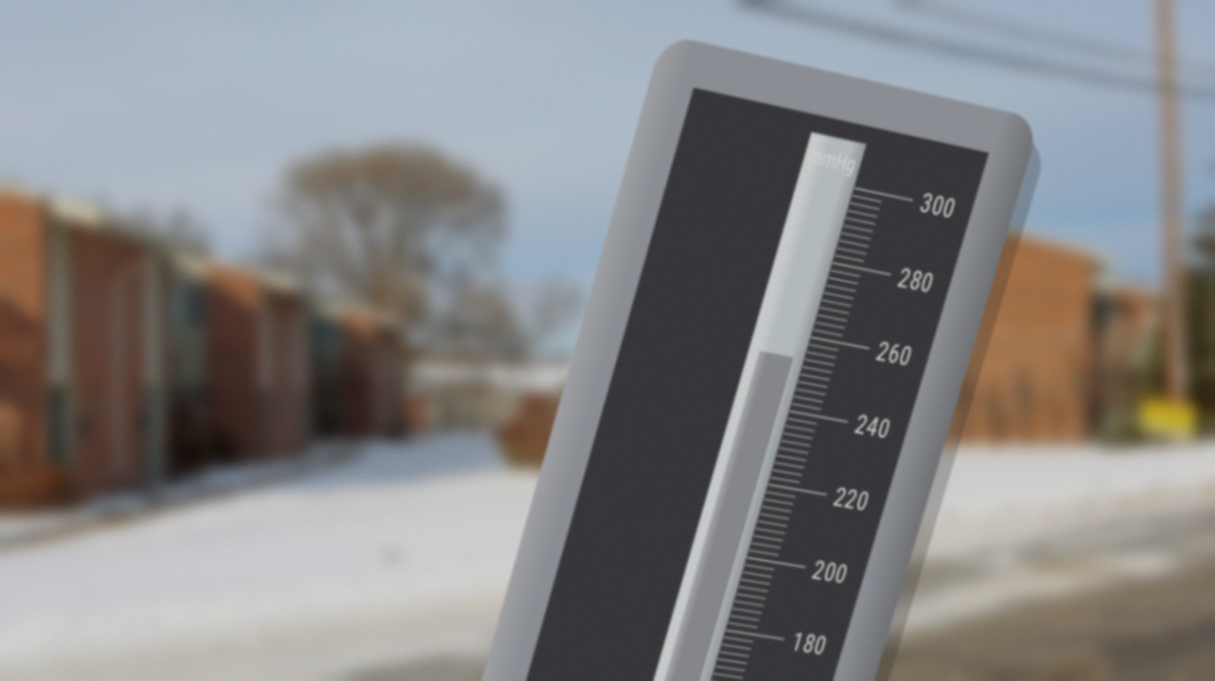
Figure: 254,mmHg
